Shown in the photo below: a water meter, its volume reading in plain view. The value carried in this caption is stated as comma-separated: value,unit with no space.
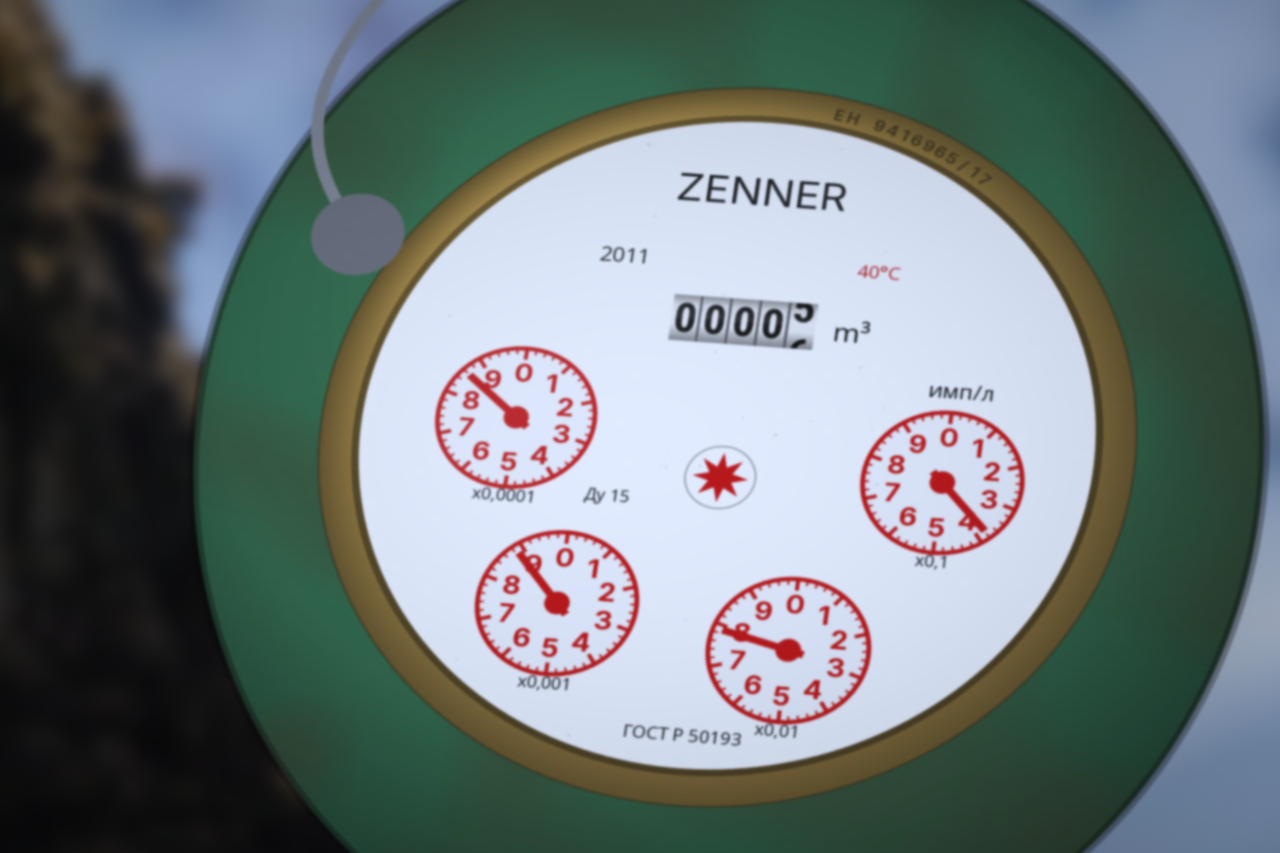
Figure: 5.3788,m³
